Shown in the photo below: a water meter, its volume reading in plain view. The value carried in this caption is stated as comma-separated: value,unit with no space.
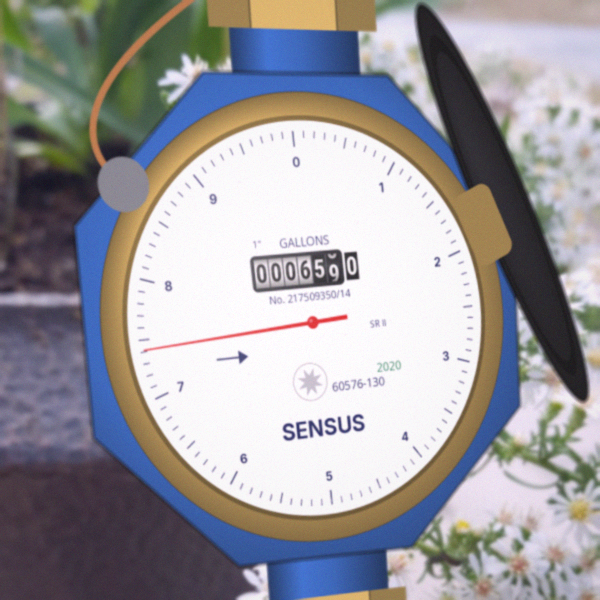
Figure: 6587.4,gal
